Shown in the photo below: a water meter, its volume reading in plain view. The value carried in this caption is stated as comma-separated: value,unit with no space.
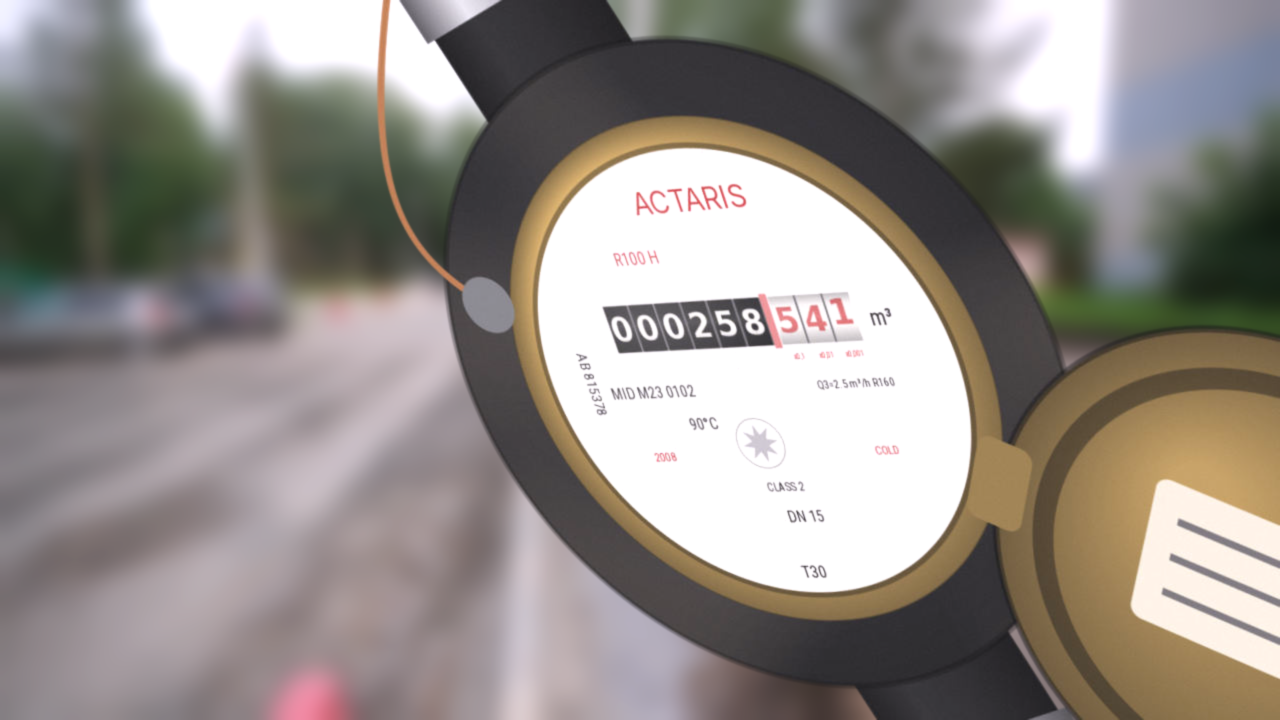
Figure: 258.541,m³
